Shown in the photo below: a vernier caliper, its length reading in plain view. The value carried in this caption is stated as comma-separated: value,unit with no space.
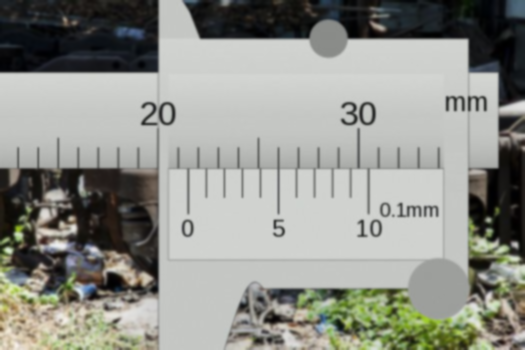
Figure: 21.5,mm
